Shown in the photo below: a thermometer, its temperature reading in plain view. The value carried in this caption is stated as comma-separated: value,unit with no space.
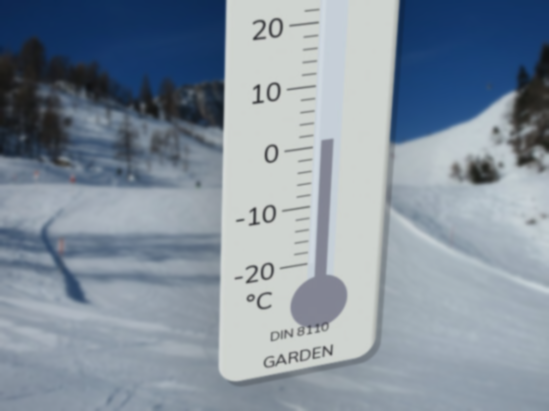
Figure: 1,°C
